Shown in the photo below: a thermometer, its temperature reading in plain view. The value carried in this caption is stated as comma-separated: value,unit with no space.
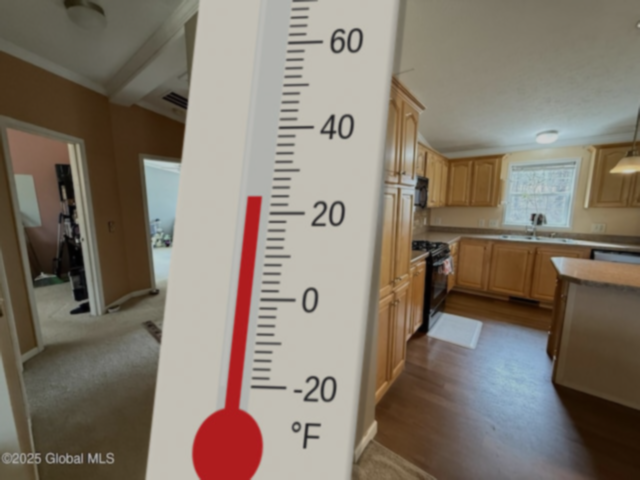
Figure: 24,°F
